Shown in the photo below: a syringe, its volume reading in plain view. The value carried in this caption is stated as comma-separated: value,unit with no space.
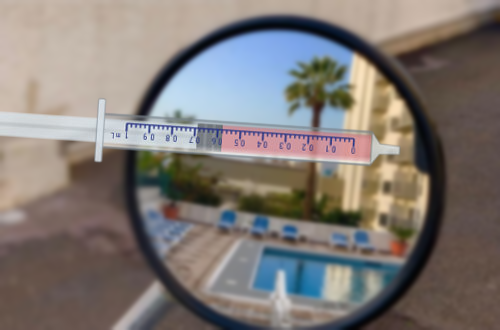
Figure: 0.58,mL
